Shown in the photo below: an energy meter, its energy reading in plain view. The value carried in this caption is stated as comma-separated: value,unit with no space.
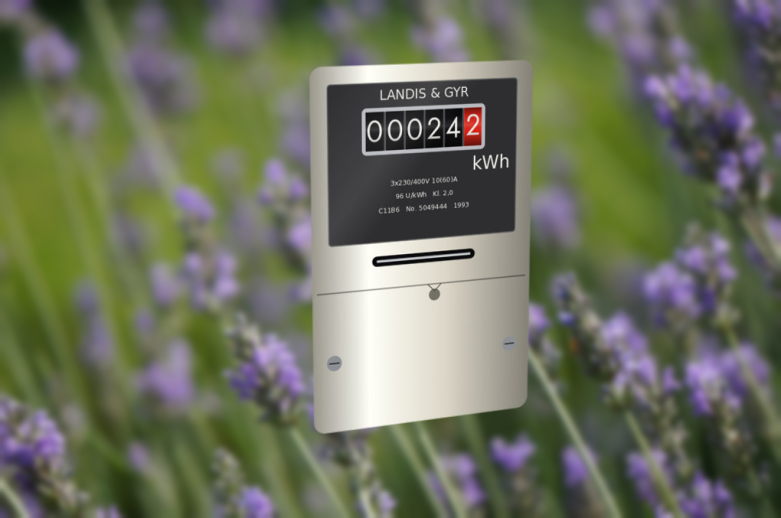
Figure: 24.2,kWh
